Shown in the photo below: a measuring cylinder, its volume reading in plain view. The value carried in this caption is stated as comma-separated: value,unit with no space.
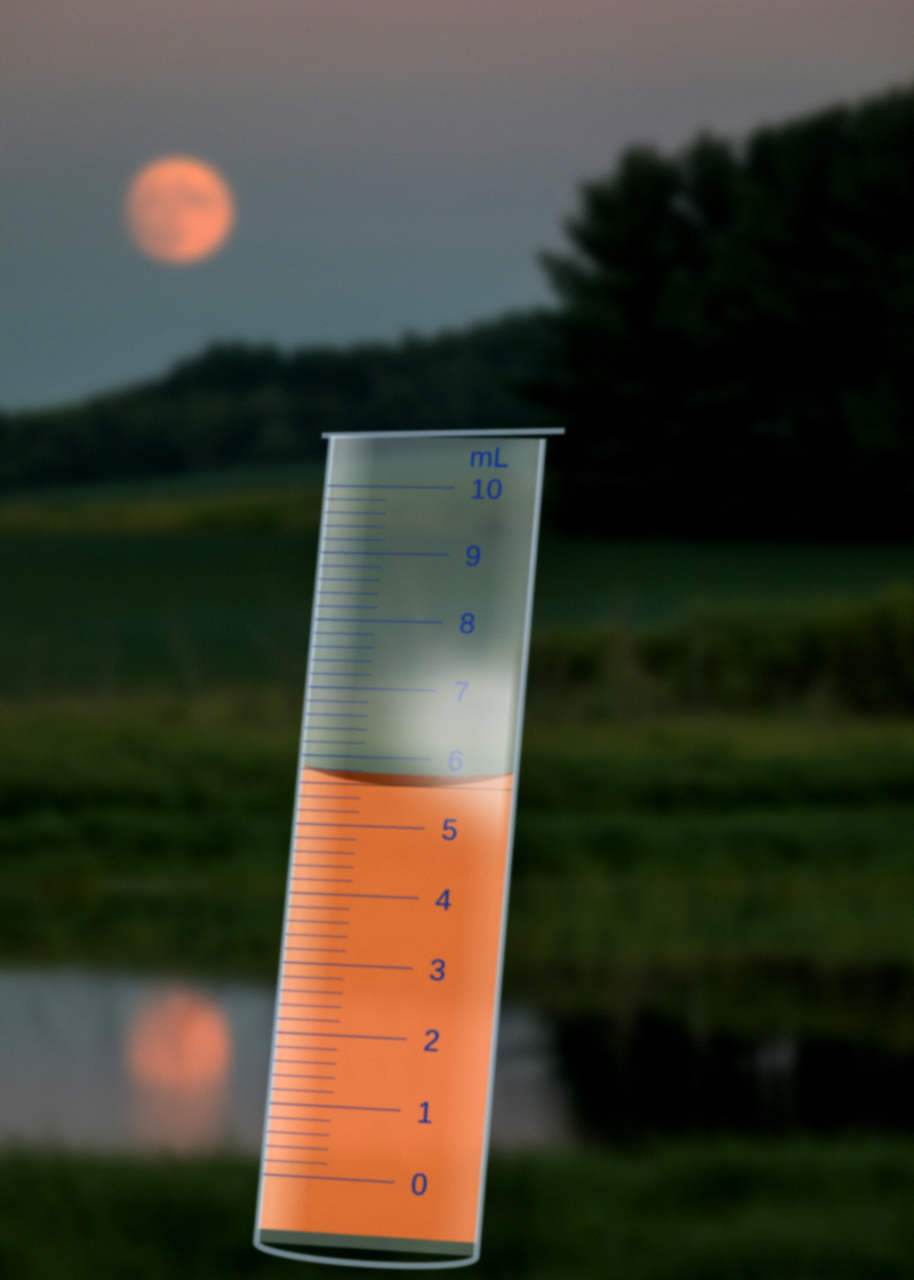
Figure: 5.6,mL
